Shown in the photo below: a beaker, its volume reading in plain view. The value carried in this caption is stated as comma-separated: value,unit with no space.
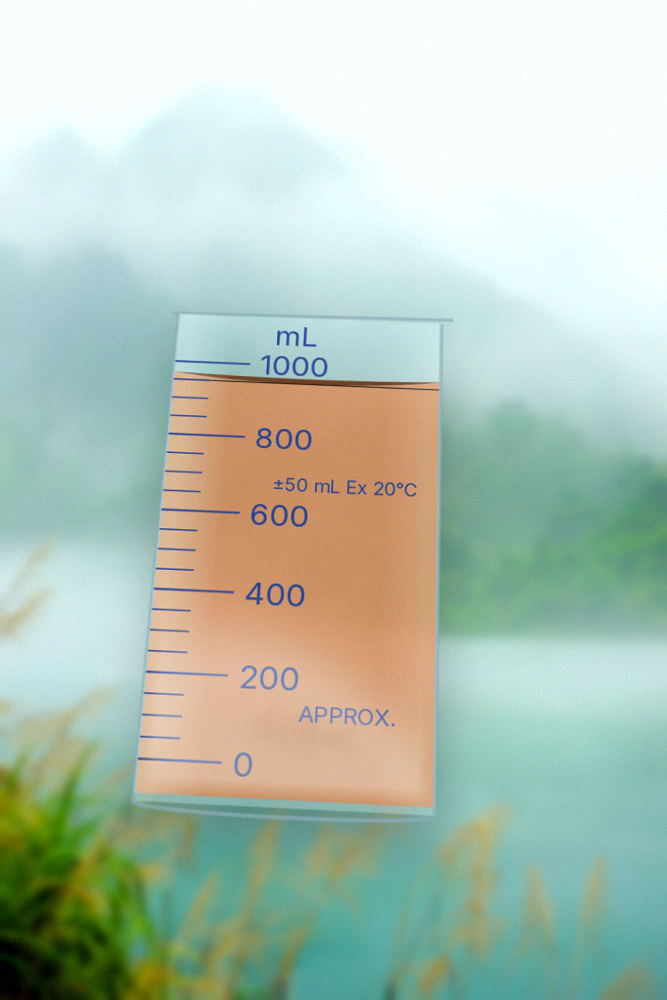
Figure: 950,mL
